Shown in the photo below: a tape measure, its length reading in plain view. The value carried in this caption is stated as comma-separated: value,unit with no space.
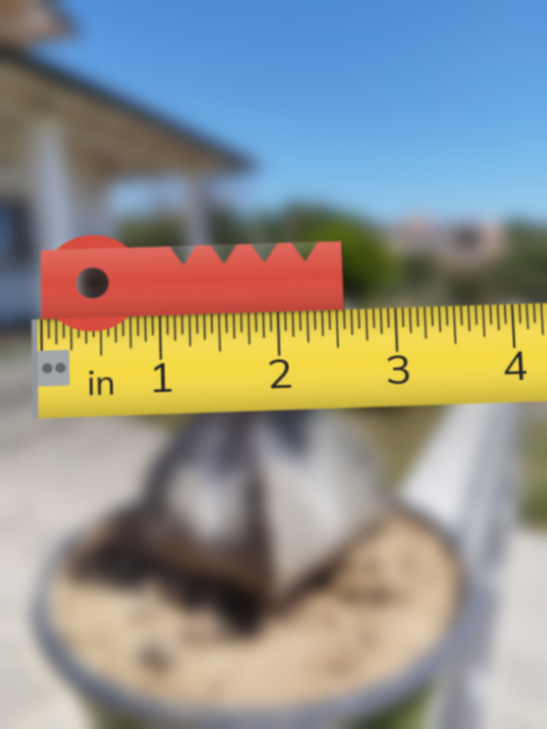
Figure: 2.5625,in
